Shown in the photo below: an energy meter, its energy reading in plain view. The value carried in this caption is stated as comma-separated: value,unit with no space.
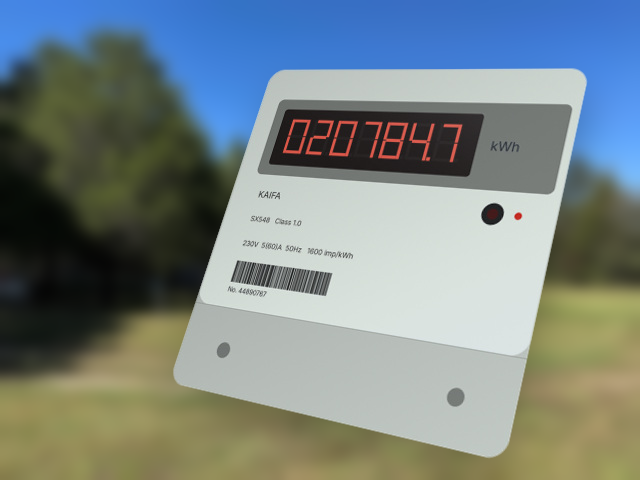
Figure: 20784.7,kWh
